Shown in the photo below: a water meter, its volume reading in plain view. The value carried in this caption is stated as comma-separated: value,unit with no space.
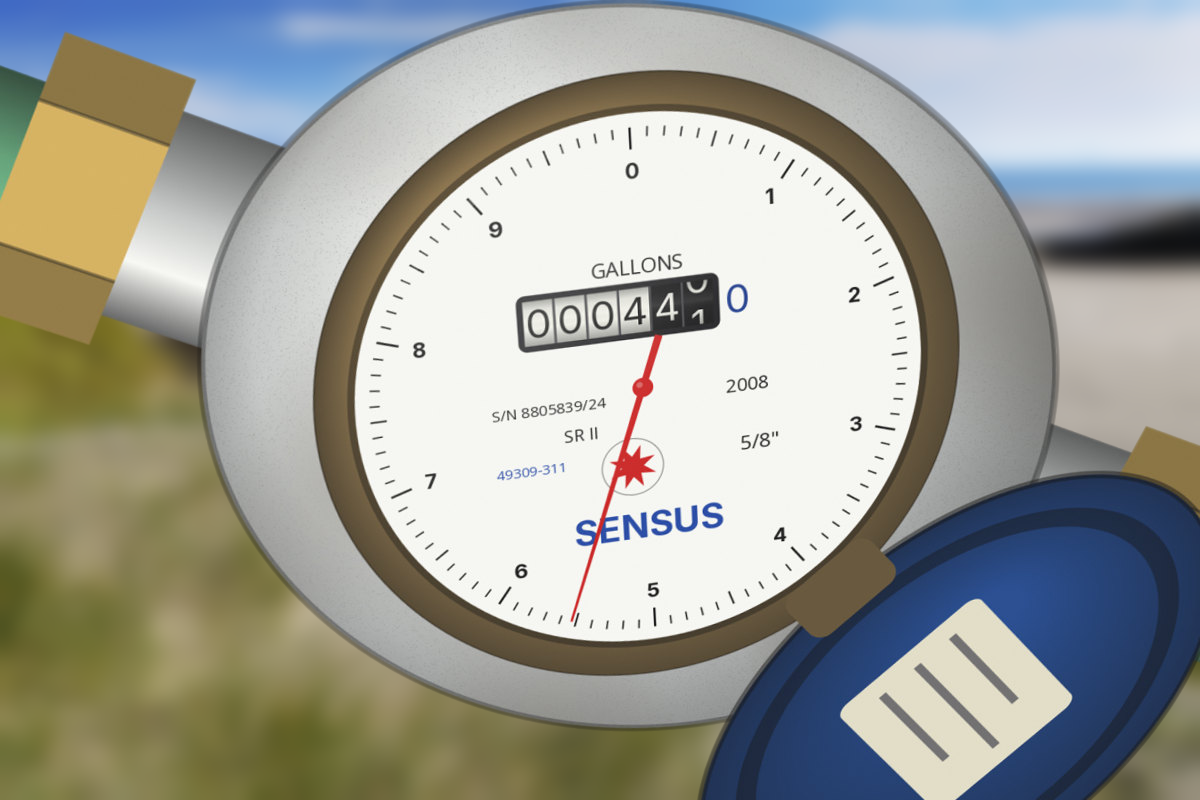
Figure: 4405.5,gal
